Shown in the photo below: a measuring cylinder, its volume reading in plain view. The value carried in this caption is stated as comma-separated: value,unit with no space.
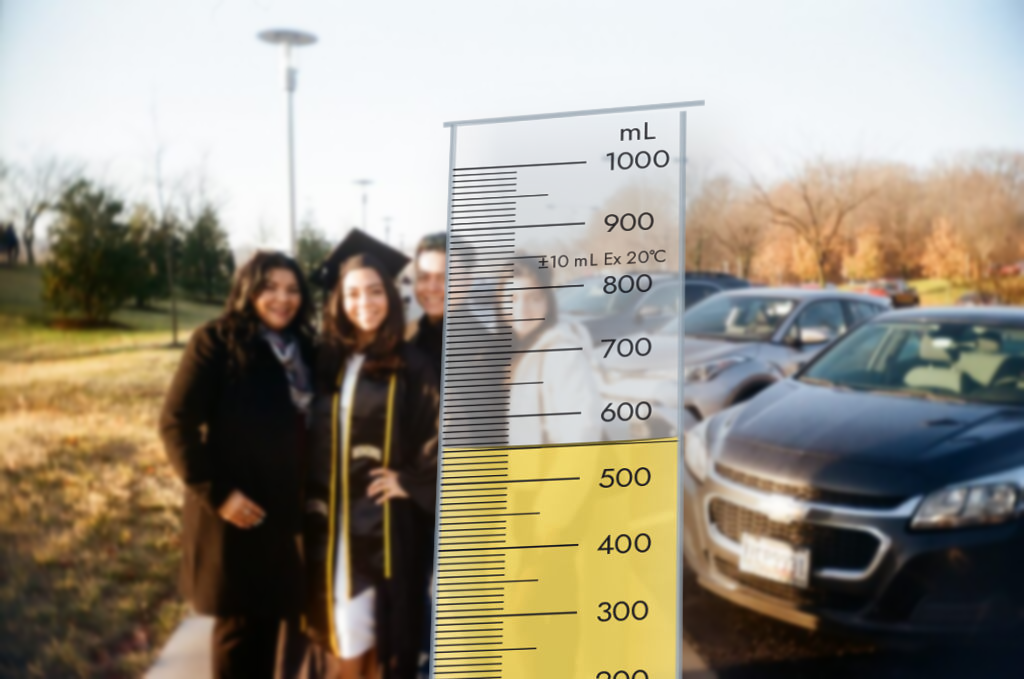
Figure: 550,mL
